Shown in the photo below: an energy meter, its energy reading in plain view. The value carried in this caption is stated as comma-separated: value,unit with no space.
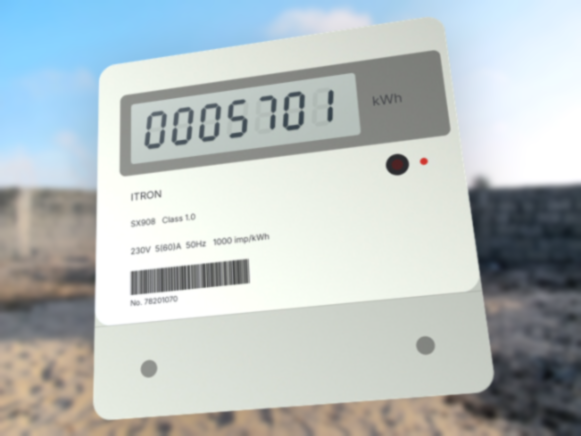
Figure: 5701,kWh
